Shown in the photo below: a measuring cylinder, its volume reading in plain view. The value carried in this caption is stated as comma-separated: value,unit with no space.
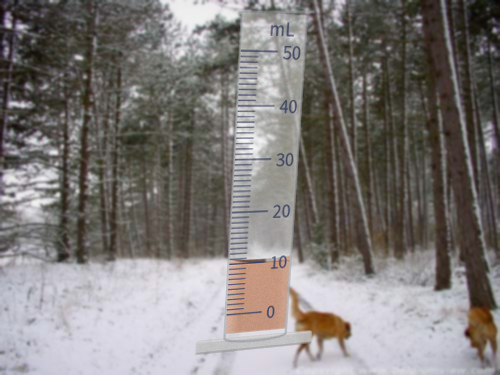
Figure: 10,mL
